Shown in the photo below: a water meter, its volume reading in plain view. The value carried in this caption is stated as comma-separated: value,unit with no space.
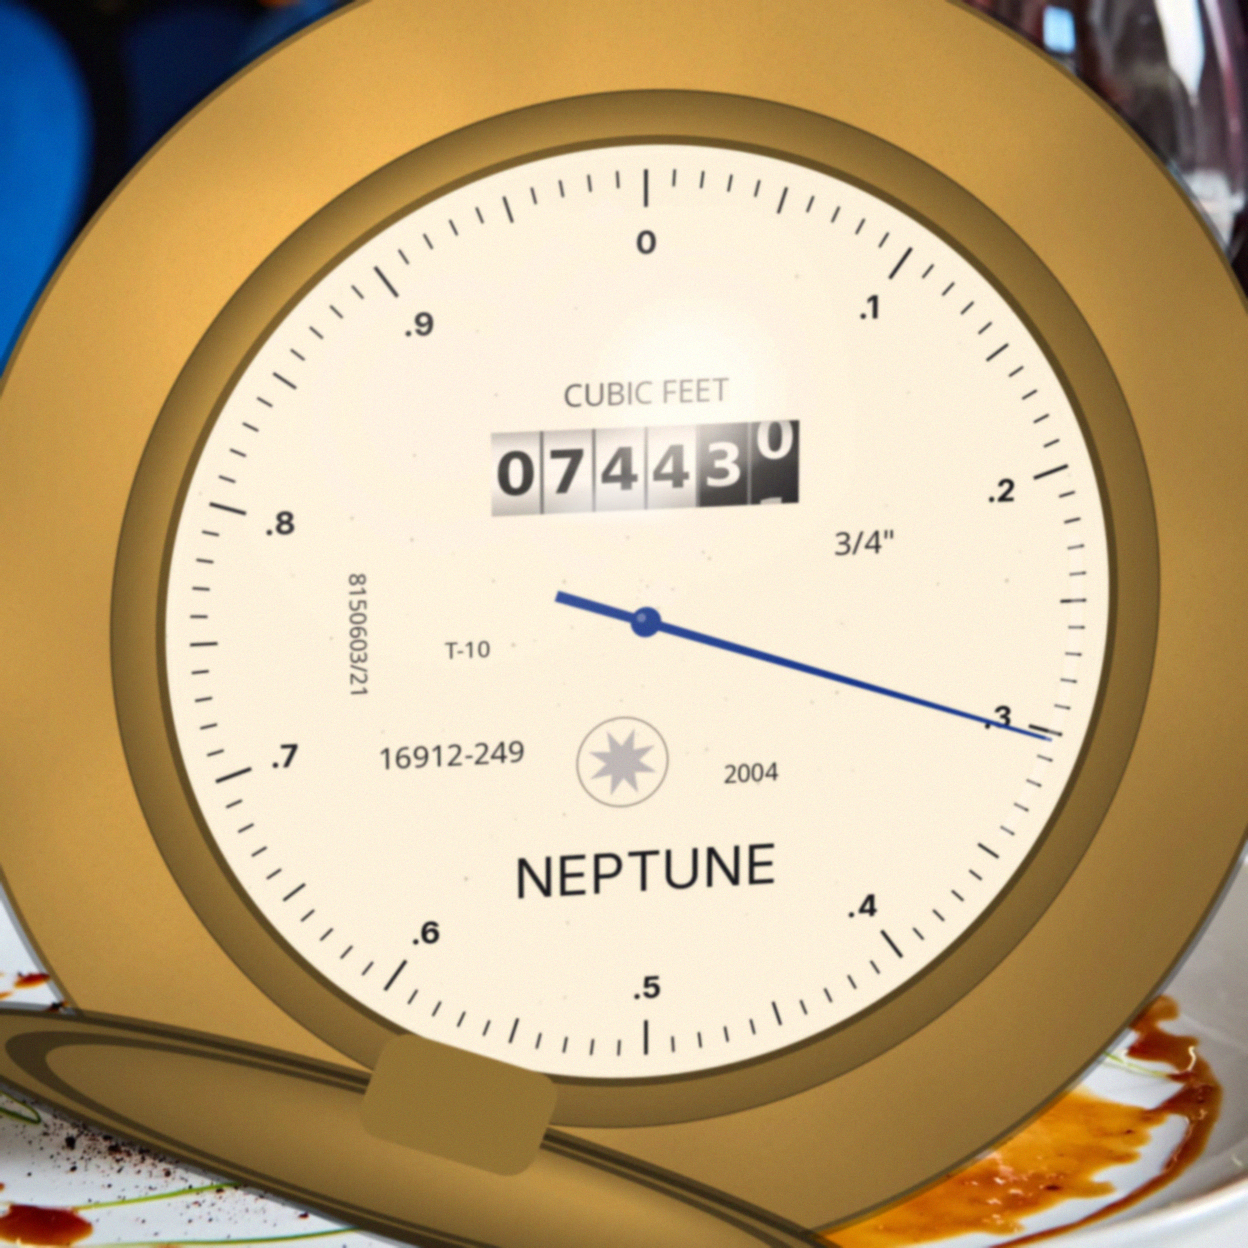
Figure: 74430.30,ft³
